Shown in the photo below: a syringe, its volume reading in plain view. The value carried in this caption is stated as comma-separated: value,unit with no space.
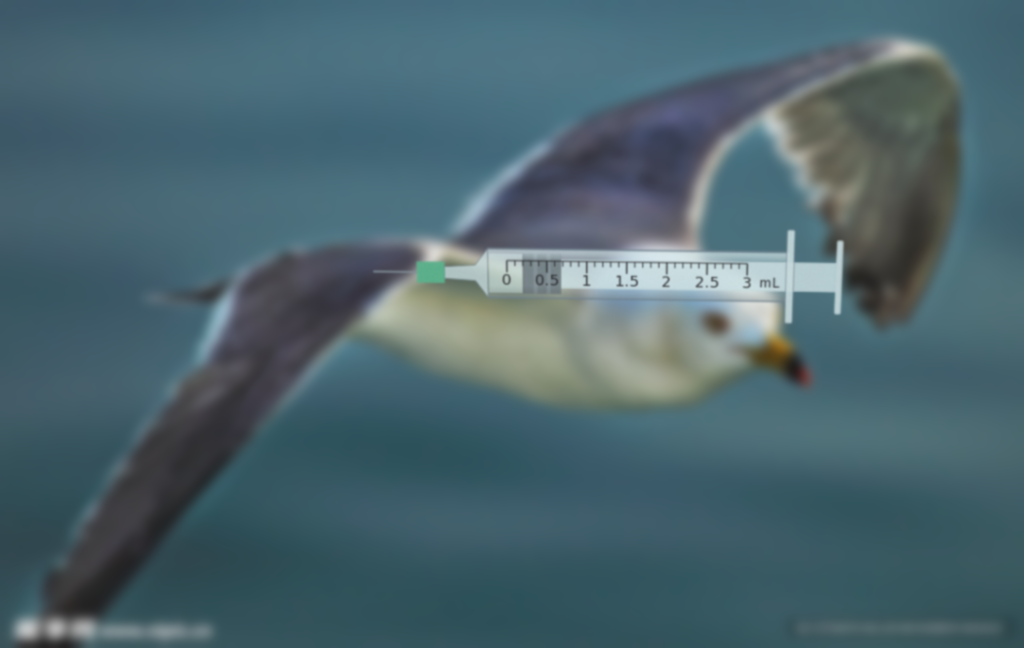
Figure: 0.2,mL
